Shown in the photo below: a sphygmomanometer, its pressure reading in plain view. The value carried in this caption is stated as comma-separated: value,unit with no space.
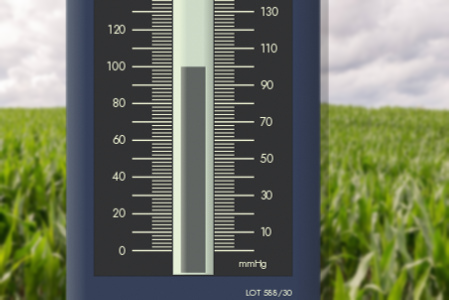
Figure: 100,mmHg
